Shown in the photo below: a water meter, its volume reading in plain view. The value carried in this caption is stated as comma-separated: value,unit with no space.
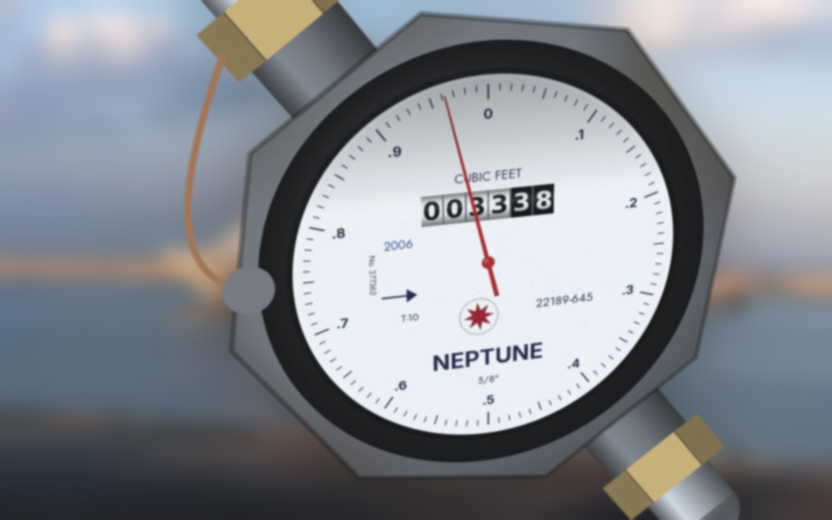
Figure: 3337.96,ft³
